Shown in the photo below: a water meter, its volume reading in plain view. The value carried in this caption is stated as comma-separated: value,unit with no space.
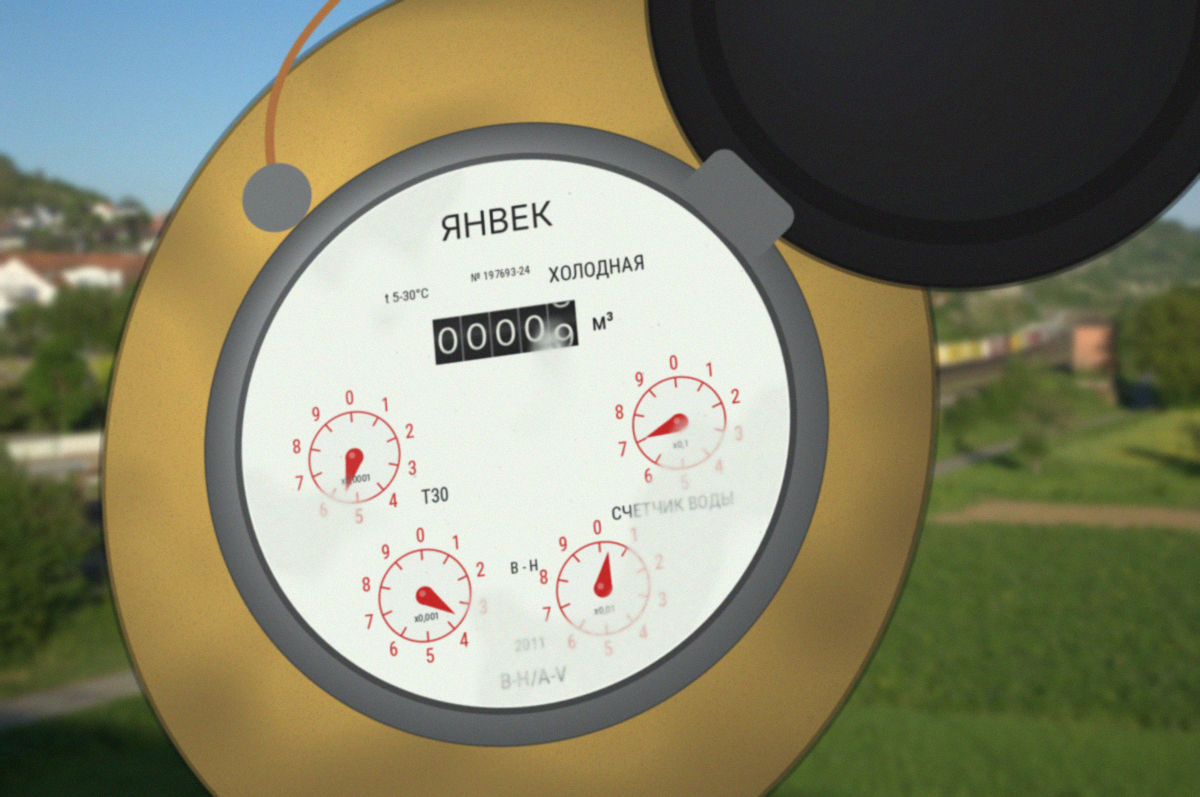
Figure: 8.7035,m³
